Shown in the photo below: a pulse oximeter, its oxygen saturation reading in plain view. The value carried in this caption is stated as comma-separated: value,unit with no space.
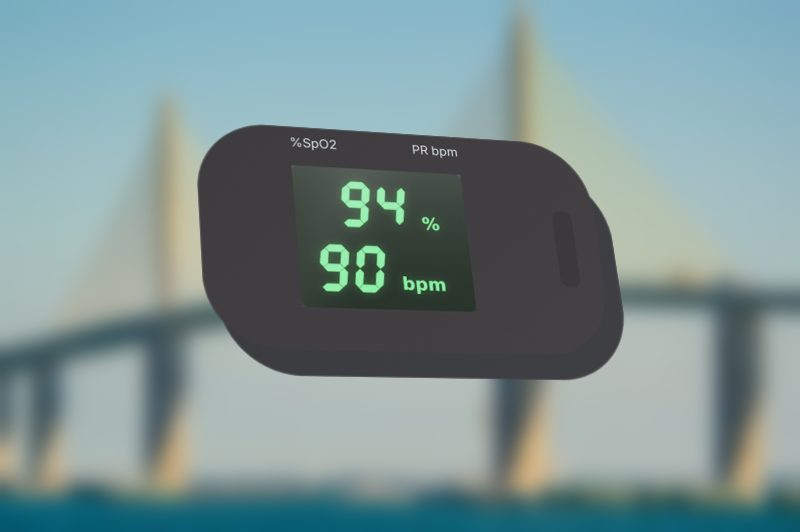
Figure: 94,%
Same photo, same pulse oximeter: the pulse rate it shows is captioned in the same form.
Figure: 90,bpm
